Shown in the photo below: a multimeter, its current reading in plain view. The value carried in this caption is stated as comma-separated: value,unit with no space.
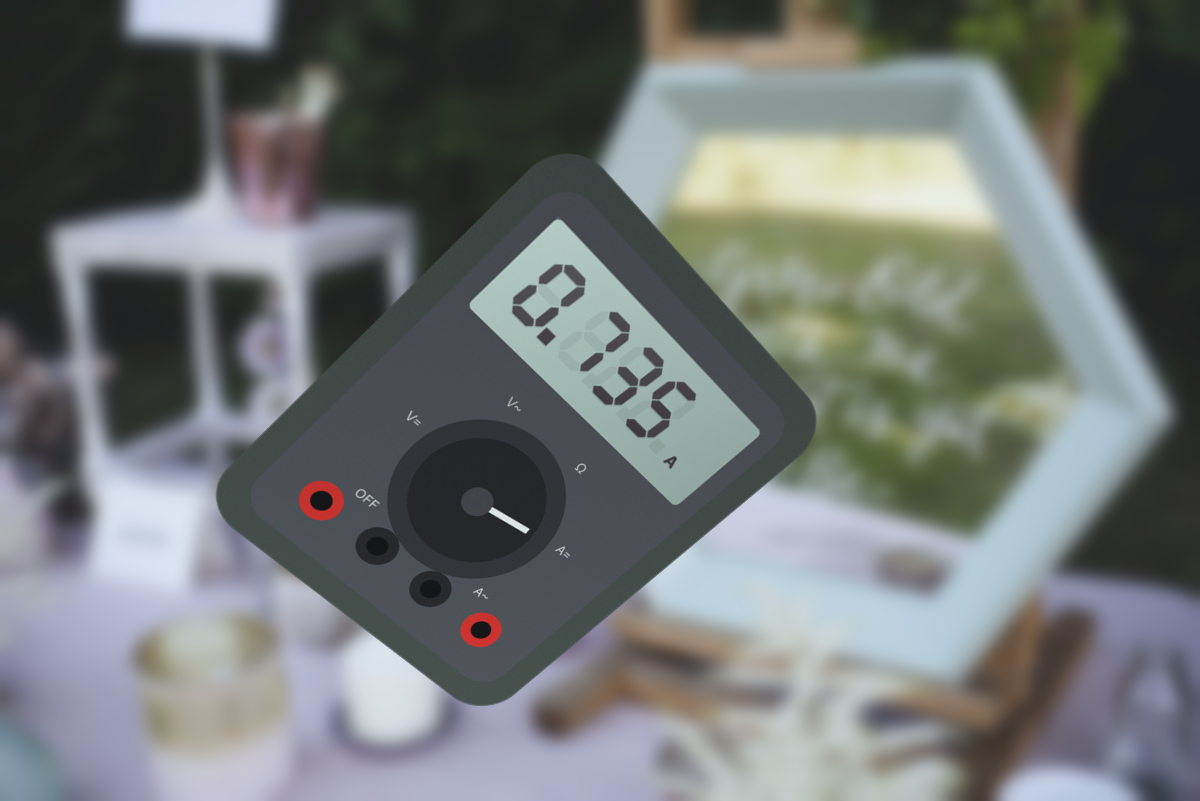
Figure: 0.735,A
